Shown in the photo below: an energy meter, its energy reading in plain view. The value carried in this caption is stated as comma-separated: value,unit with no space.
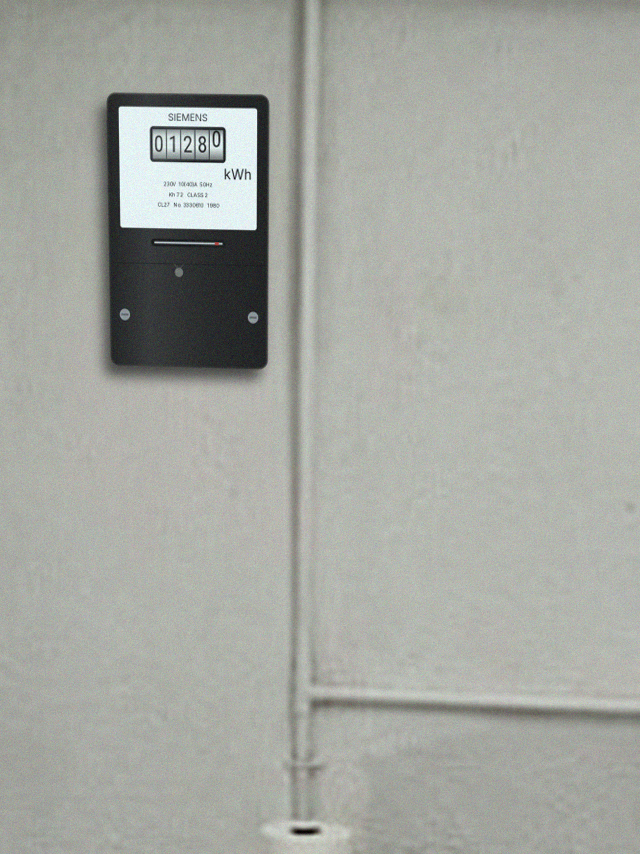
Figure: 1280,kWh
